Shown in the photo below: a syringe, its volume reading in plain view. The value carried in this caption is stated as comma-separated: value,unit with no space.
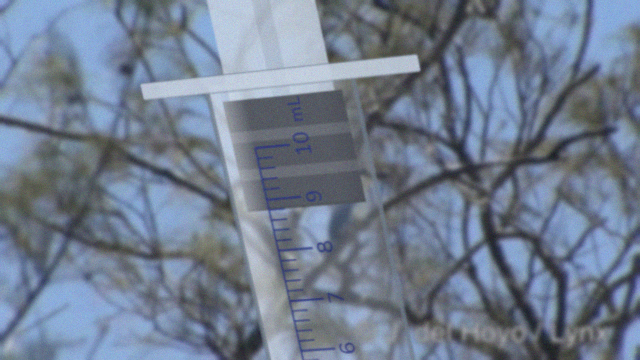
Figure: 8.8,mL
